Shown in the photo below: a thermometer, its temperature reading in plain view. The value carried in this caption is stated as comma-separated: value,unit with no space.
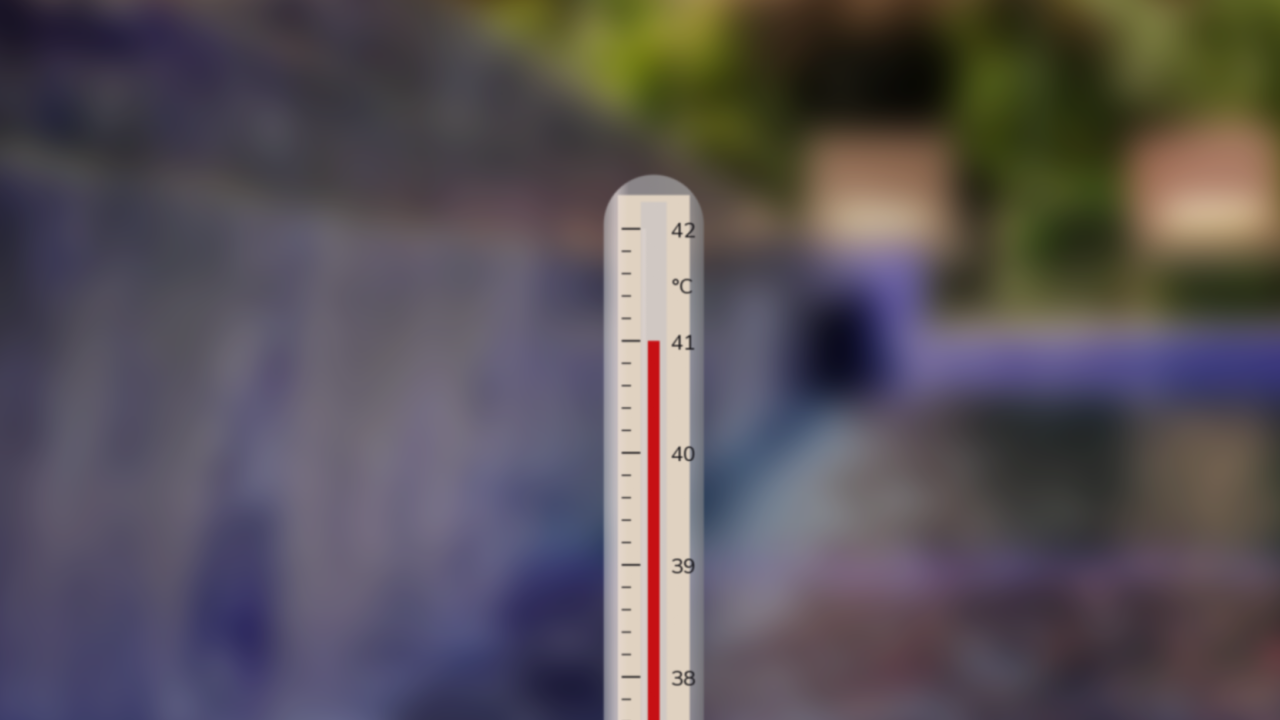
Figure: 41,°C
